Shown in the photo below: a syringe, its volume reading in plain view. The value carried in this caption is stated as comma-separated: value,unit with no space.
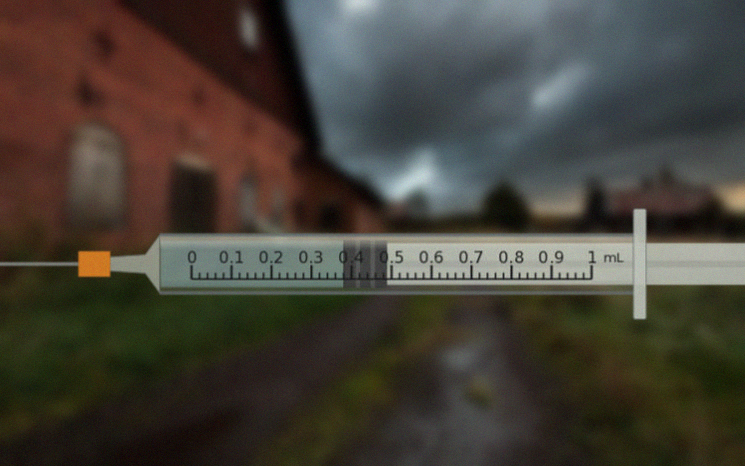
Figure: 0.38,mL
